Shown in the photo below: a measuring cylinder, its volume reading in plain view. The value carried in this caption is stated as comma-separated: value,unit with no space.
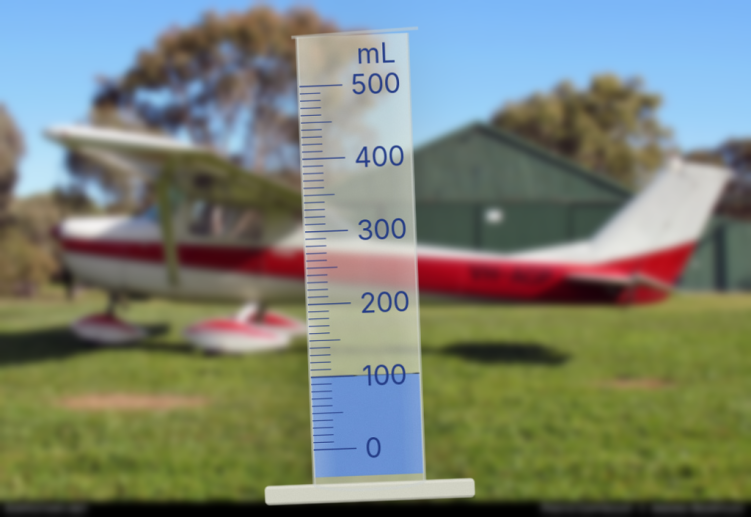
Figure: 100,mL
